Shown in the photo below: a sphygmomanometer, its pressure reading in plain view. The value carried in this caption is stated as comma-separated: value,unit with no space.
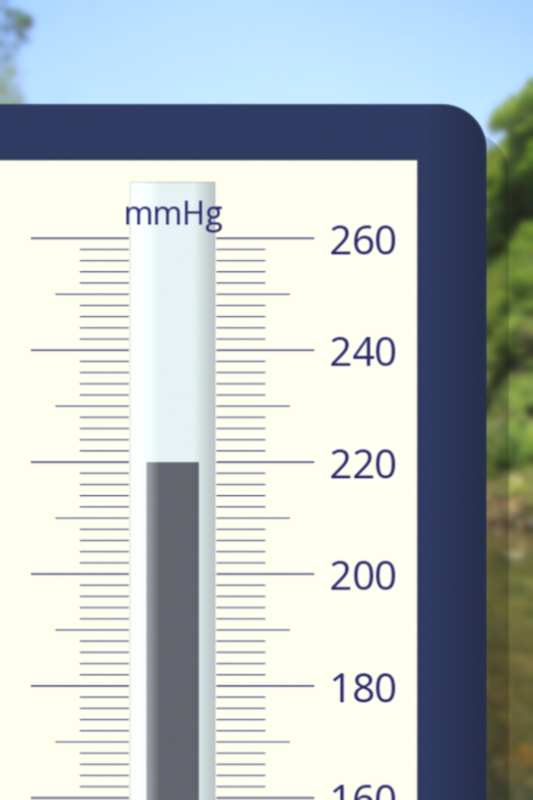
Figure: 220,mmHg
